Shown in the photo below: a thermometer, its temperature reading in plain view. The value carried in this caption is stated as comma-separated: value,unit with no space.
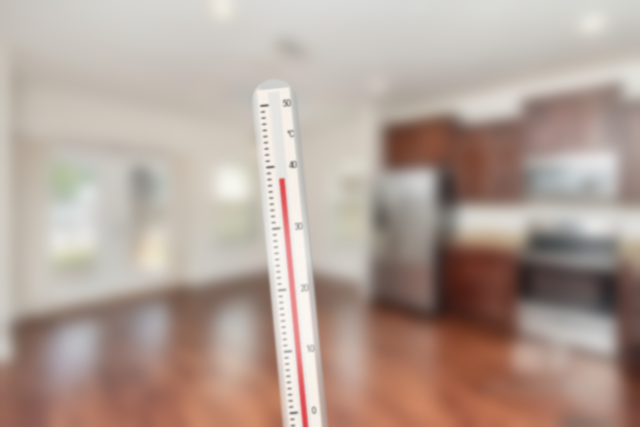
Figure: 38,°C
